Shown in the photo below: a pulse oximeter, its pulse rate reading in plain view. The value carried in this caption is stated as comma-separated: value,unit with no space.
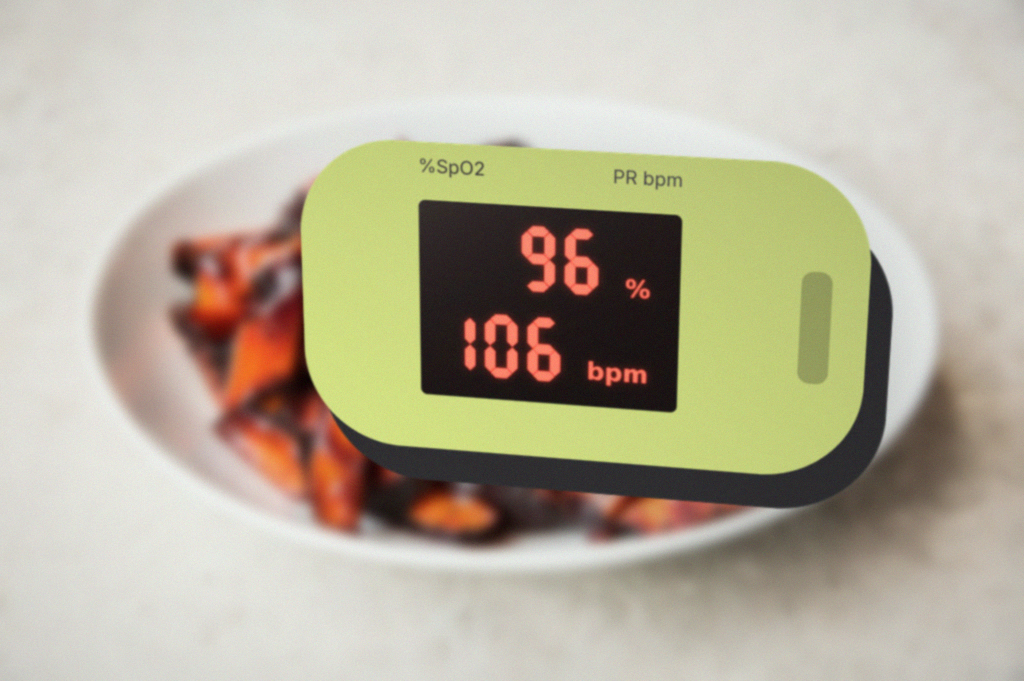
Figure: 106,bpm
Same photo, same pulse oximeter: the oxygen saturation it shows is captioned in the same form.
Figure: 96,%
